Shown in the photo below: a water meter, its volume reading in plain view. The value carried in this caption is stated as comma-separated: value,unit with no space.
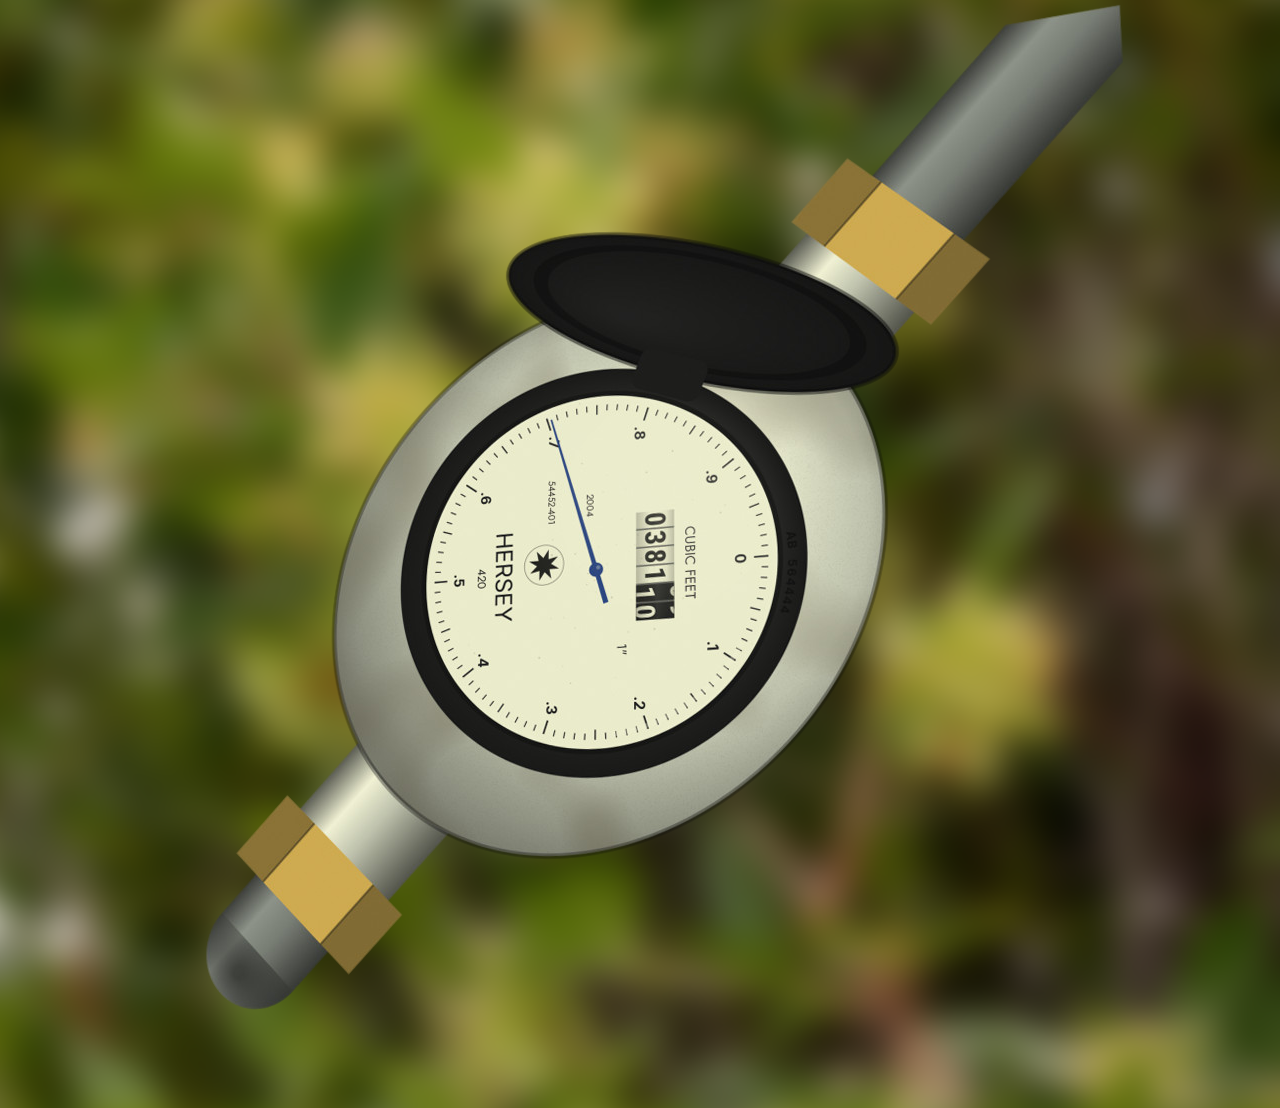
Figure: 38109.70,ft³
